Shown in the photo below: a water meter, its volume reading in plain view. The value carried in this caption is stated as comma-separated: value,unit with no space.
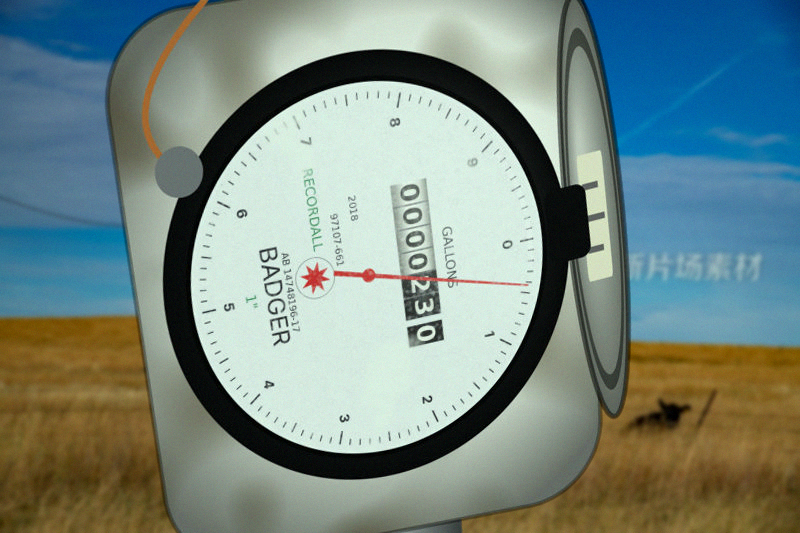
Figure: 230.4,gal
